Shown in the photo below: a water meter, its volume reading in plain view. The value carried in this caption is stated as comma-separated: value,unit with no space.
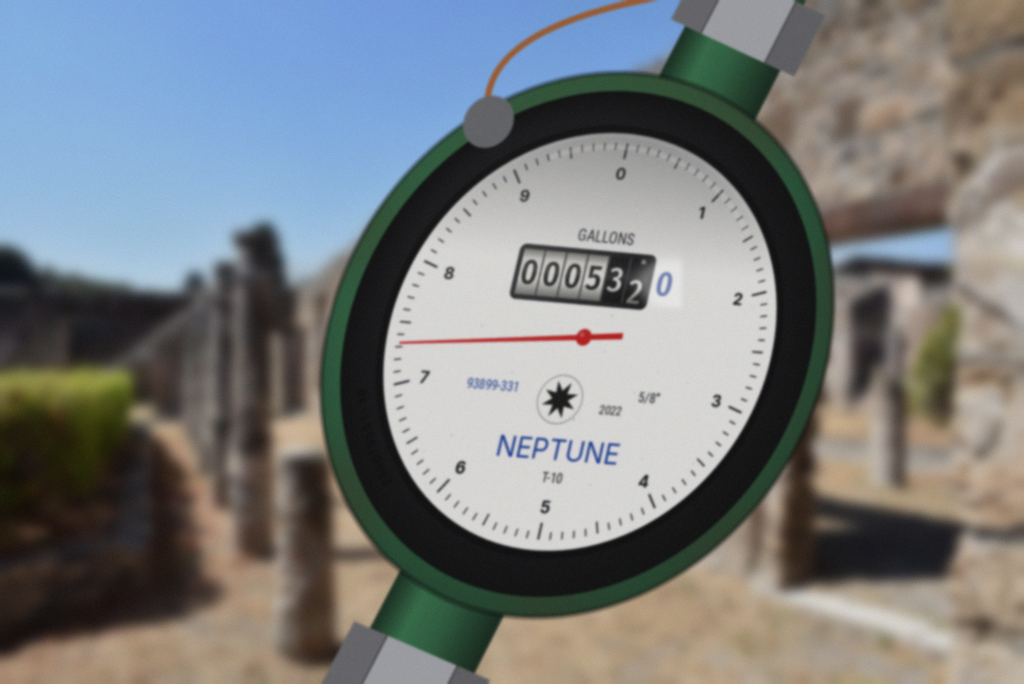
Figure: 5317.3,gal
